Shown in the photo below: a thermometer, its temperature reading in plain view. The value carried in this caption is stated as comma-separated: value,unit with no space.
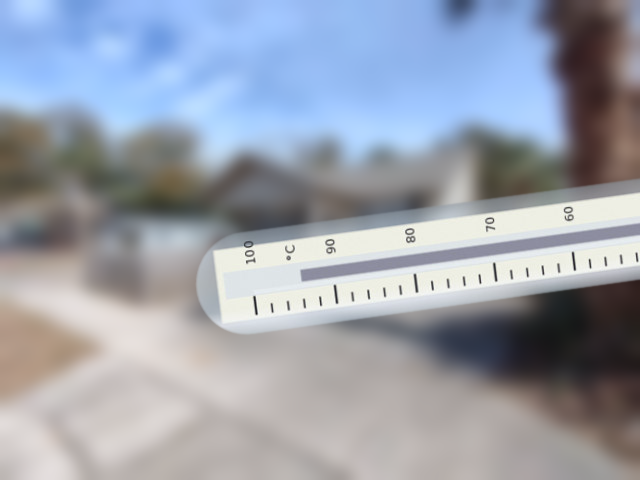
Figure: 94,°C
